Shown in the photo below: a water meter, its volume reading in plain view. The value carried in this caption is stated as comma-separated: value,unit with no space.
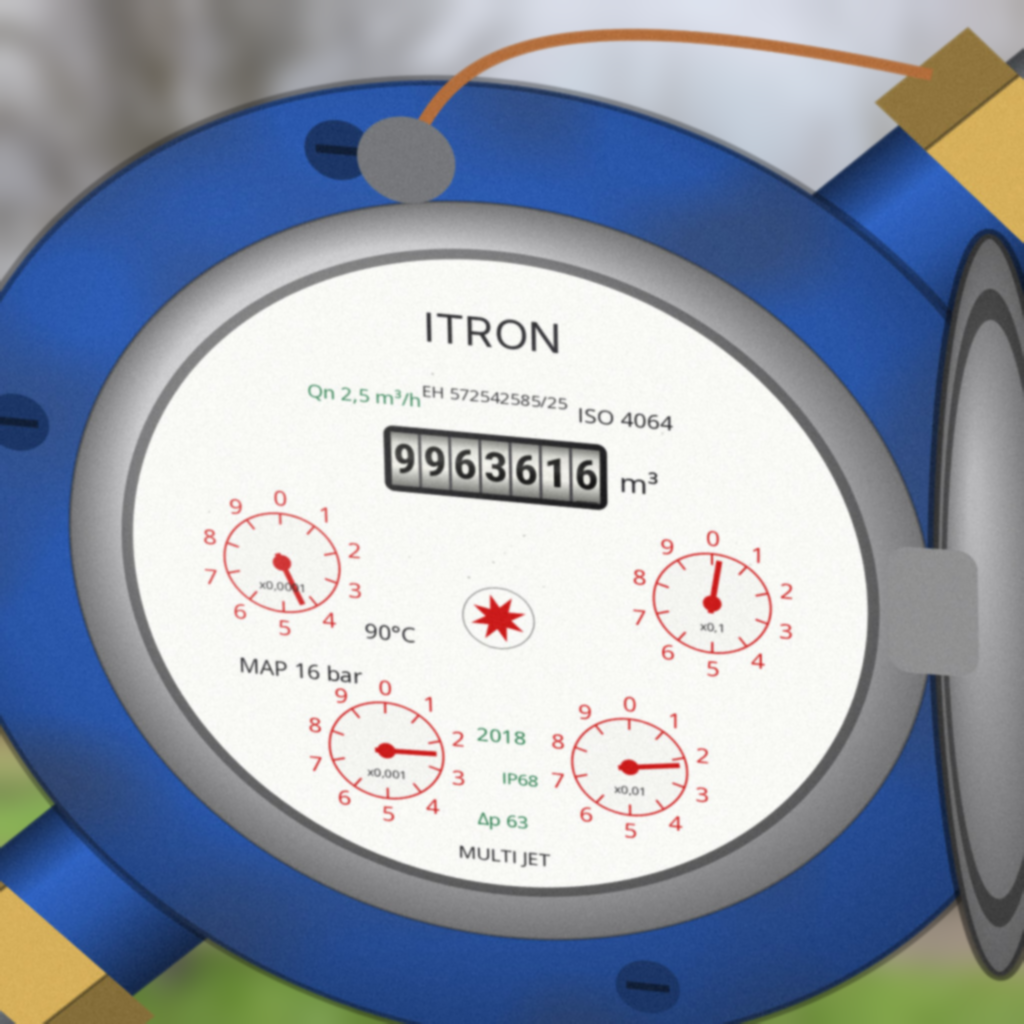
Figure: 9963616.0224,m³
